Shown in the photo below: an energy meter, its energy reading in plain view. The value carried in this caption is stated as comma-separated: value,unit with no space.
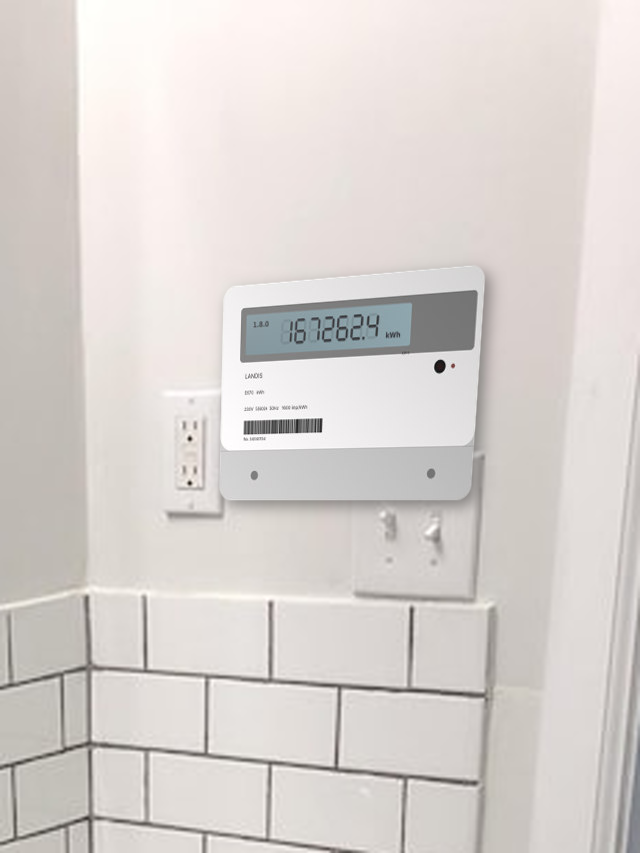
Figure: 167262.4,kWh
